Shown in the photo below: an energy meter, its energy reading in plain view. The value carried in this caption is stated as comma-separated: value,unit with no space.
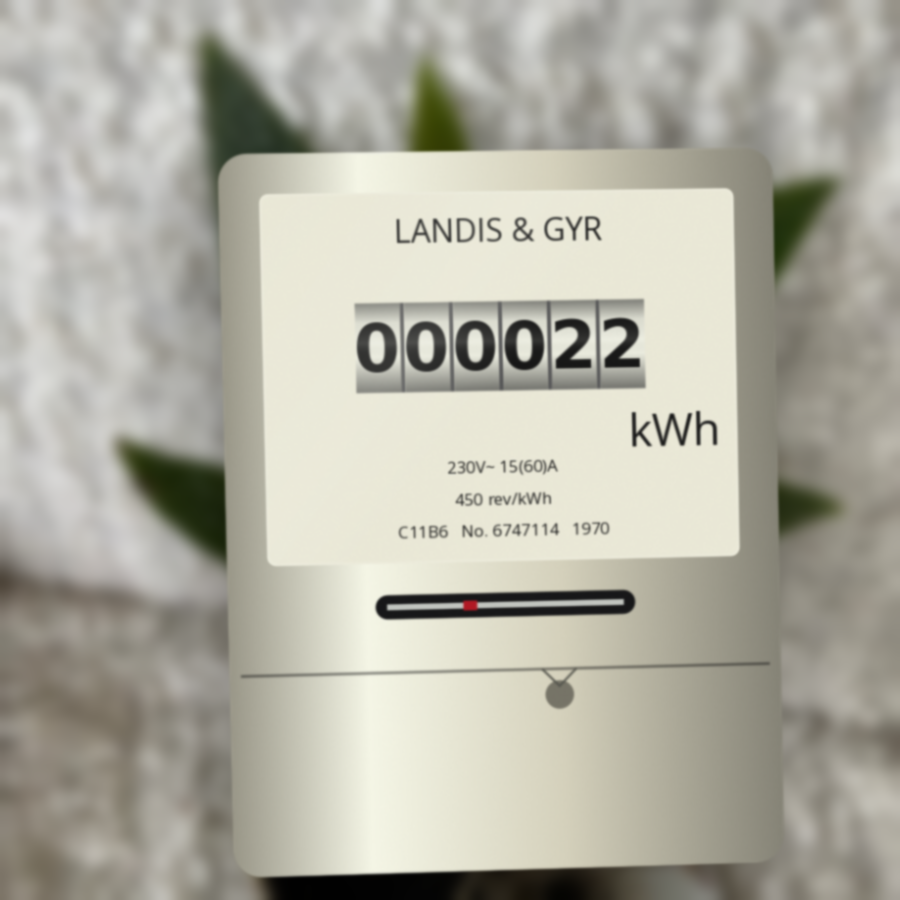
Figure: 22,kWh
